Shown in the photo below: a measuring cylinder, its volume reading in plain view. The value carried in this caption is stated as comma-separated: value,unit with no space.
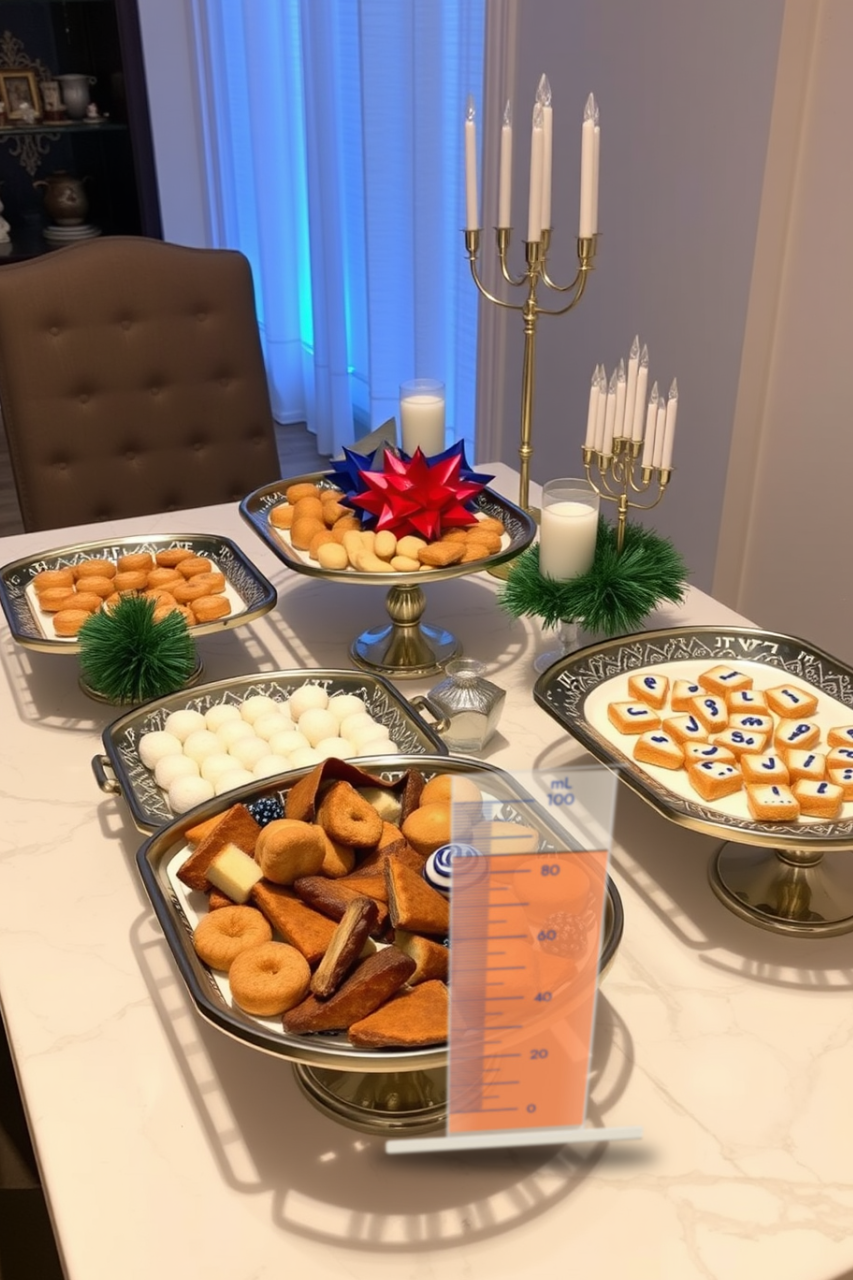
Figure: 85,mL
